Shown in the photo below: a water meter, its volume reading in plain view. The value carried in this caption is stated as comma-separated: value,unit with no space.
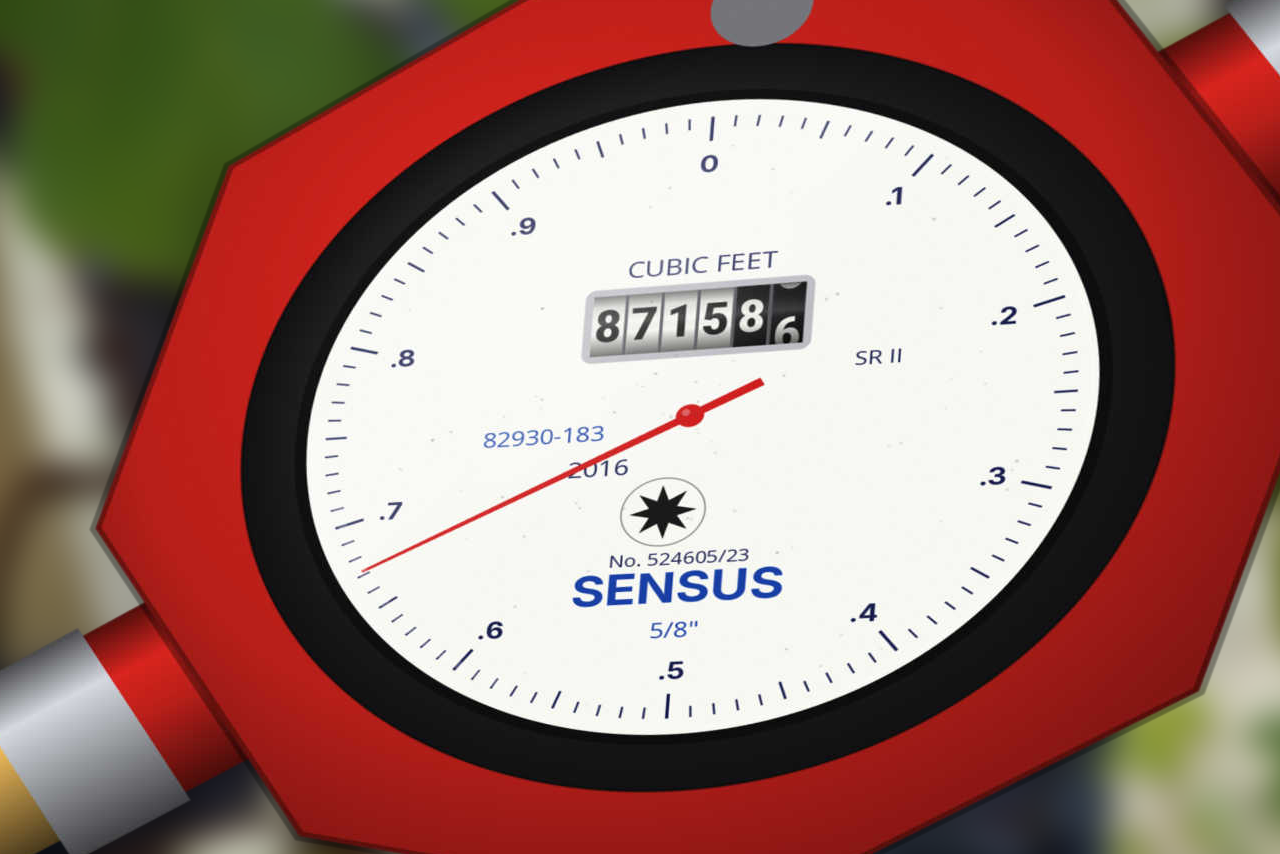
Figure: 871585.67,ft³
